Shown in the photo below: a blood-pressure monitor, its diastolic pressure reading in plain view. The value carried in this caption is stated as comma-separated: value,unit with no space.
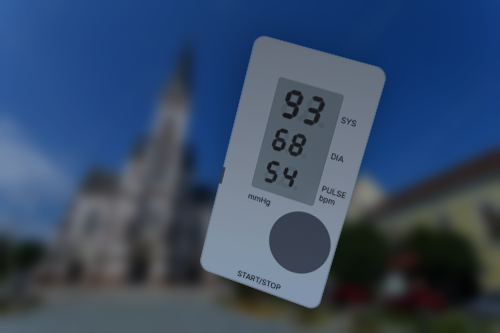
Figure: 68,mmHg
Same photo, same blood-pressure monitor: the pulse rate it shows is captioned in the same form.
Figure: 54,bpm
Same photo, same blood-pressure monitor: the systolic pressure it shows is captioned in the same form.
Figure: 93,mmHg
